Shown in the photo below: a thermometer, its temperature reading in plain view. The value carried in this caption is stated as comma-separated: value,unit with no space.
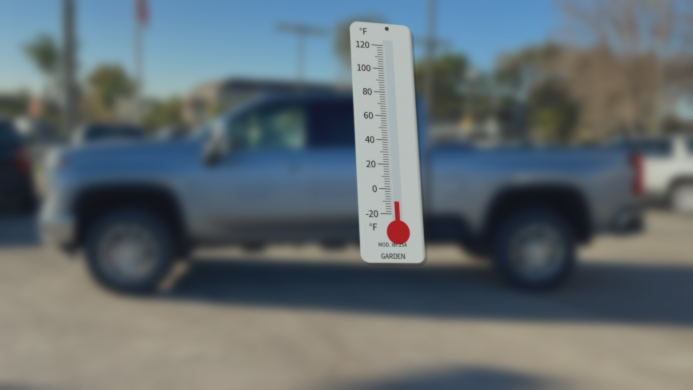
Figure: -10,°F
